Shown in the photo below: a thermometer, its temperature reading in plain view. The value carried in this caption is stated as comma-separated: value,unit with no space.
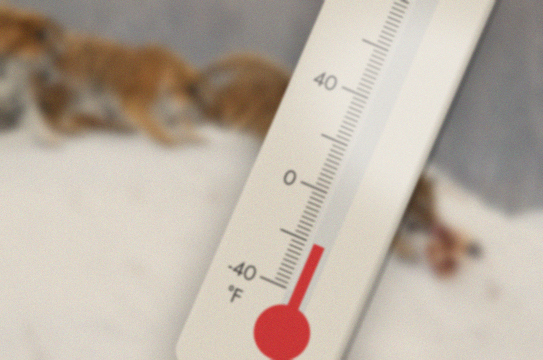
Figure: -20,°F
